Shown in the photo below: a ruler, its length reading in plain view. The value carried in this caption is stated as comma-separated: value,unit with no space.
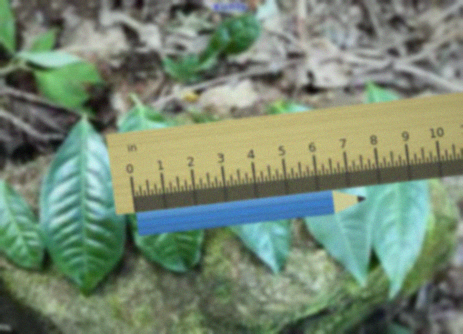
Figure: 7.5,in
